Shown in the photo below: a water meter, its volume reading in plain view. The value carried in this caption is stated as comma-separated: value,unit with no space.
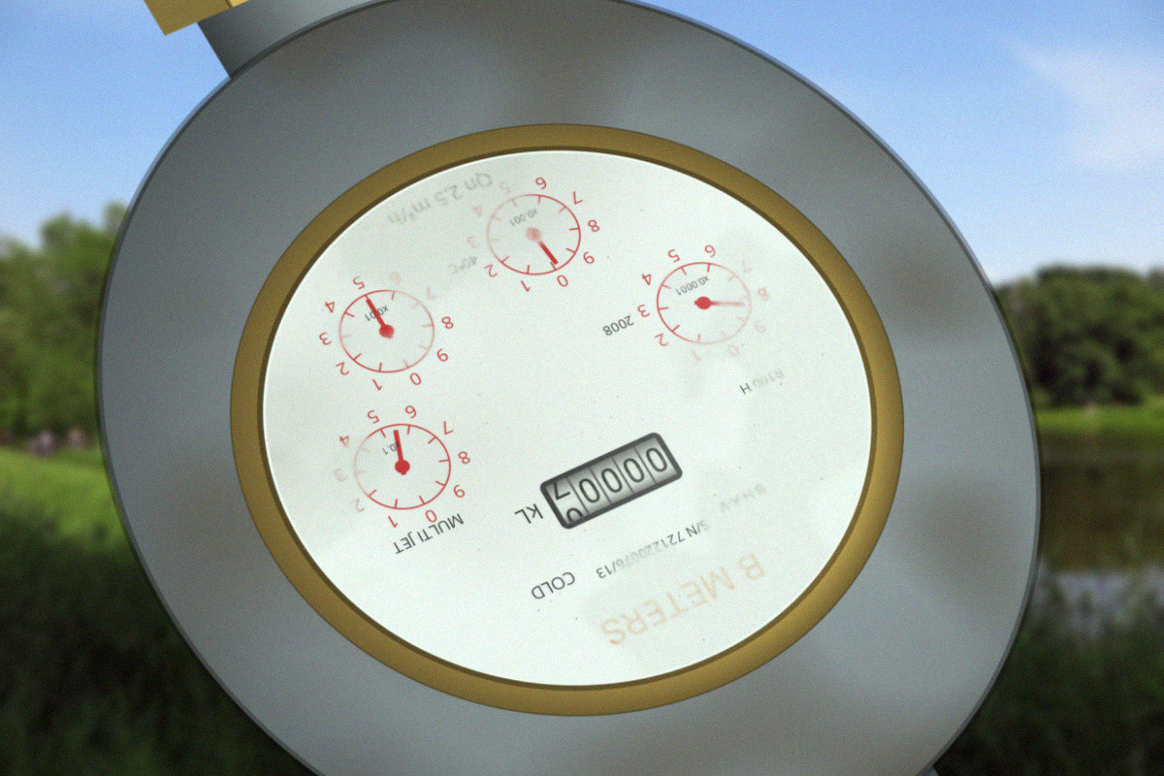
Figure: 6.5498,kL
